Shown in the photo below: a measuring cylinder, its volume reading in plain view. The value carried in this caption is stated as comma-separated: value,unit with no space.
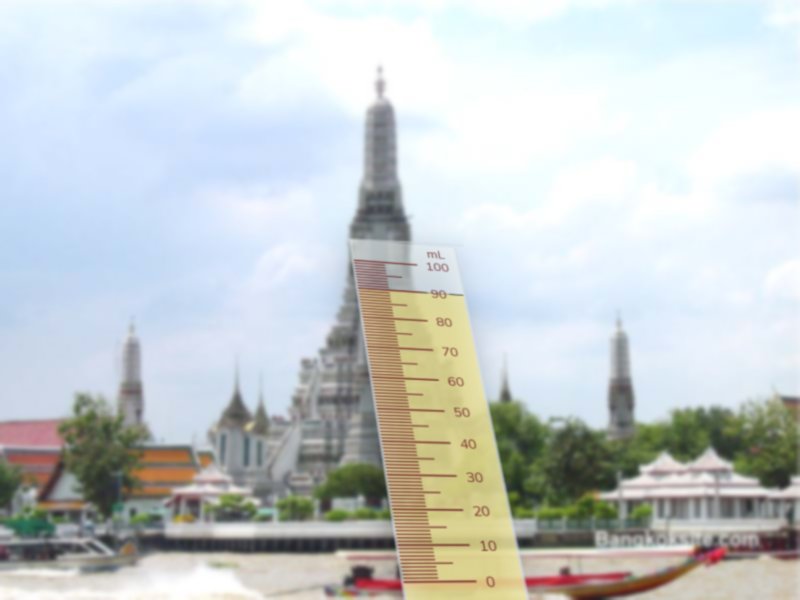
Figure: 90,mL
